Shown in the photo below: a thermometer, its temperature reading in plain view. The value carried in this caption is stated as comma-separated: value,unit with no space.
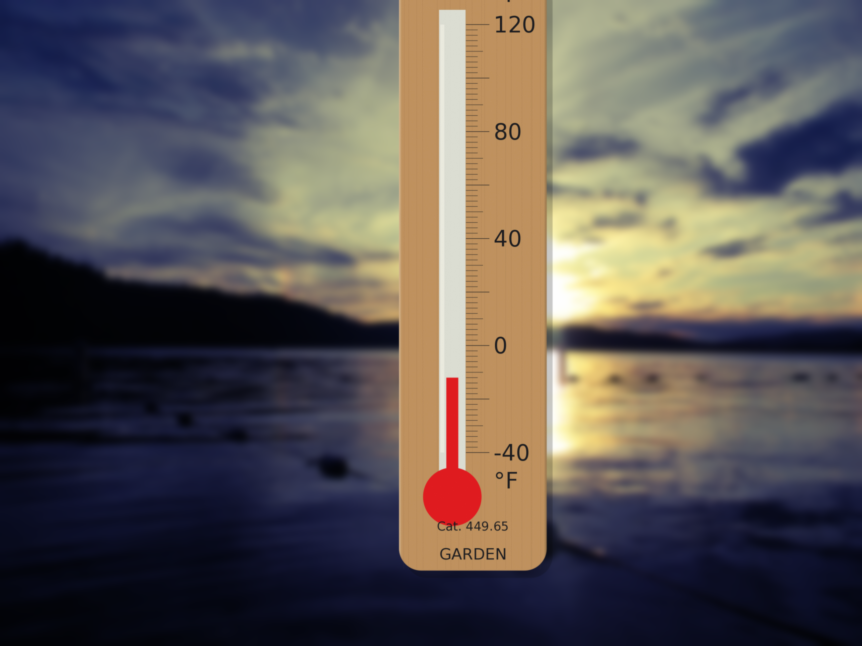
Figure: -12,°F
